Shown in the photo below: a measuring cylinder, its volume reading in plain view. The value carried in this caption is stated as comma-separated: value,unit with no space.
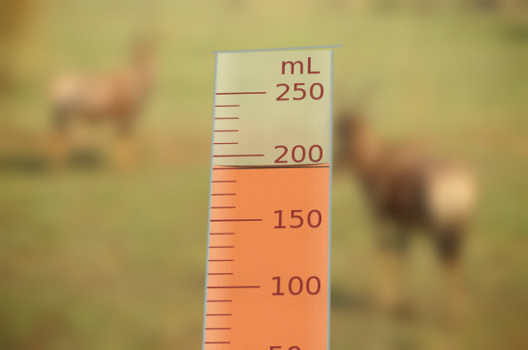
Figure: 190,mL
